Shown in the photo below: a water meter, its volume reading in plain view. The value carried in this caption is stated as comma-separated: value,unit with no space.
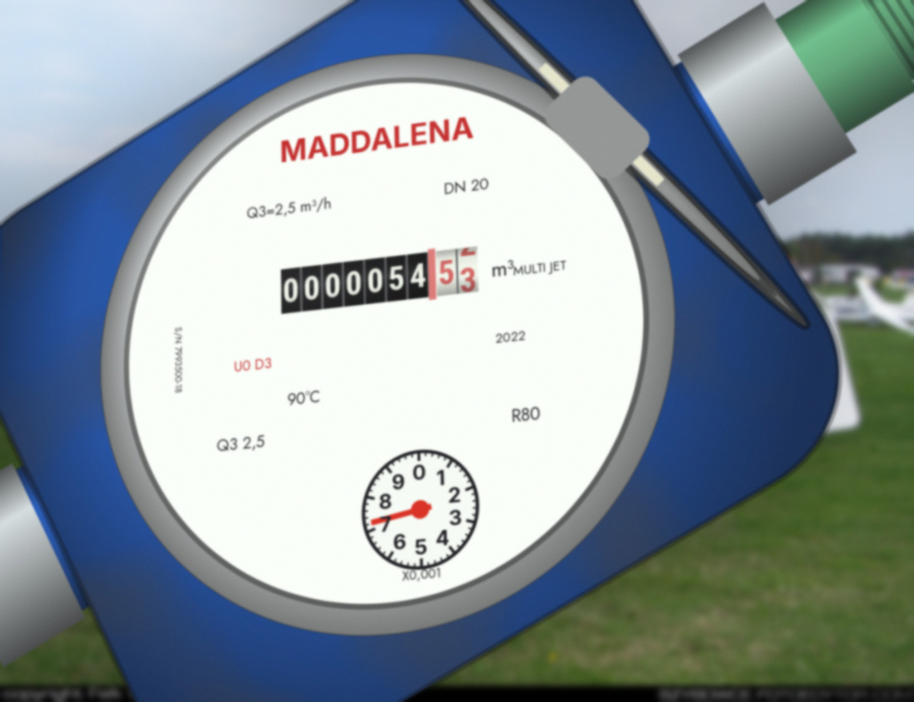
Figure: 54.527,m³
